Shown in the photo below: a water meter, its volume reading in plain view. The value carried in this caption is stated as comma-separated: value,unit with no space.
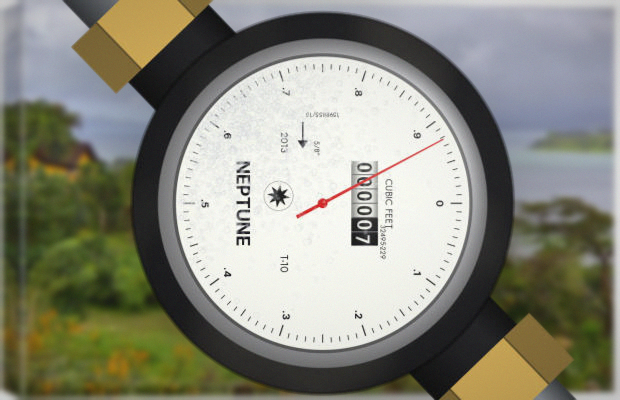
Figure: 6.92,ft³
